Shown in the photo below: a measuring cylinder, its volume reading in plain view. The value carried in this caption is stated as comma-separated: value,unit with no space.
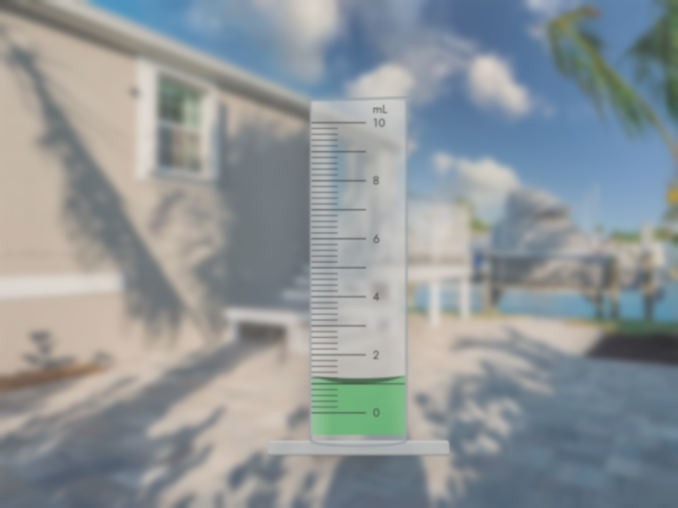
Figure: 1,mL
